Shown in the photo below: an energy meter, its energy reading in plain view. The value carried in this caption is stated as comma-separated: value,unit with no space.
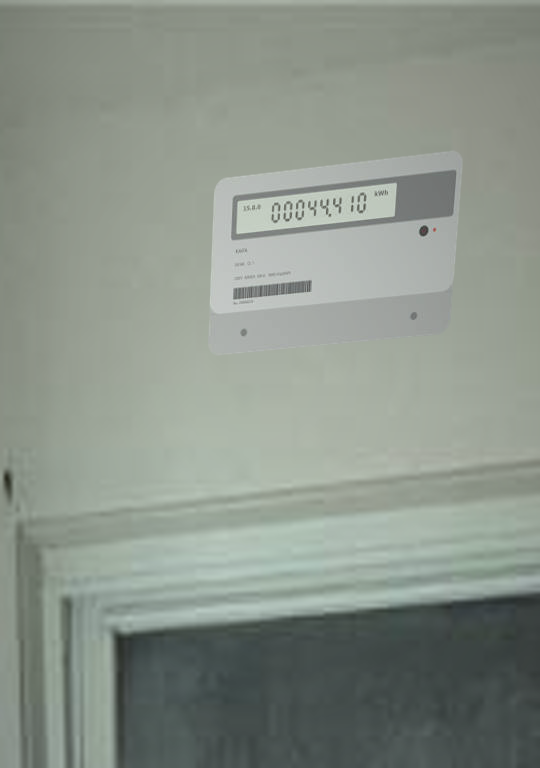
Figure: 44.410,kWh
